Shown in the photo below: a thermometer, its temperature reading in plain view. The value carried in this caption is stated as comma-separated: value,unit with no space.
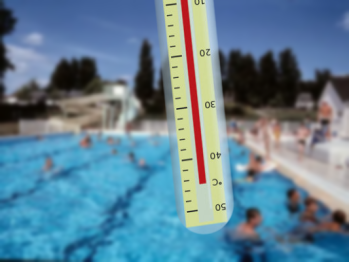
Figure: 45,°C
